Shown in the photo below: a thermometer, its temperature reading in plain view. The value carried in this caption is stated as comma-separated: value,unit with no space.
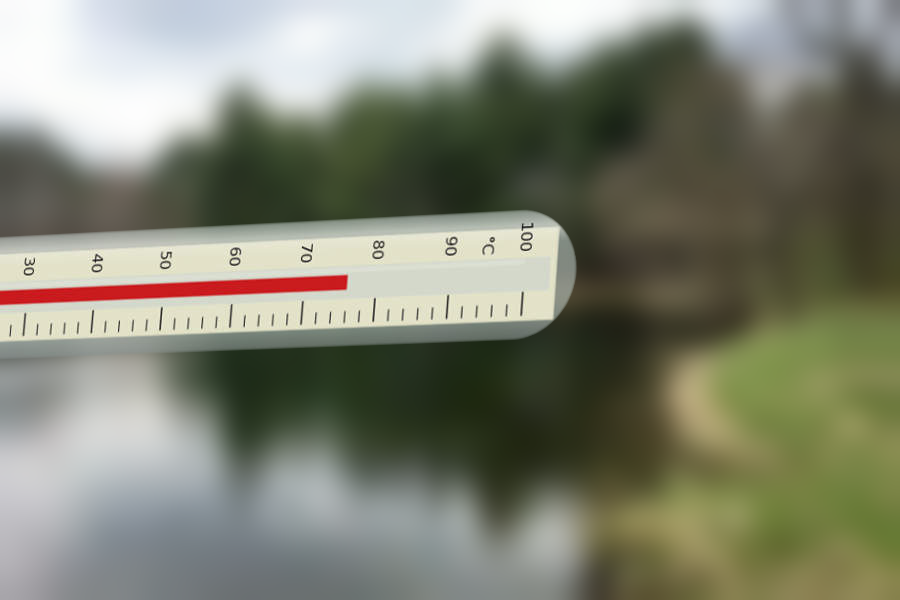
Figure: 76,°C
